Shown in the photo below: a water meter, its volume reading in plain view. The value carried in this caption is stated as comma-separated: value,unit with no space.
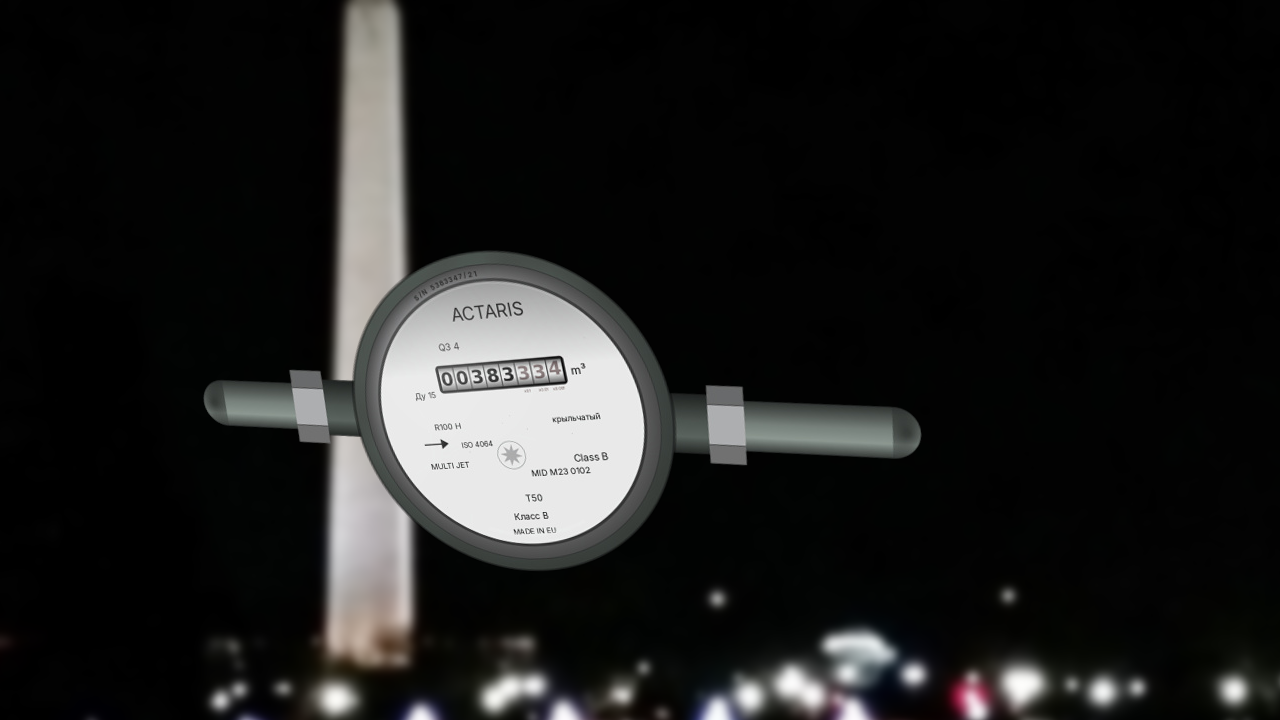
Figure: 383.334,m³
